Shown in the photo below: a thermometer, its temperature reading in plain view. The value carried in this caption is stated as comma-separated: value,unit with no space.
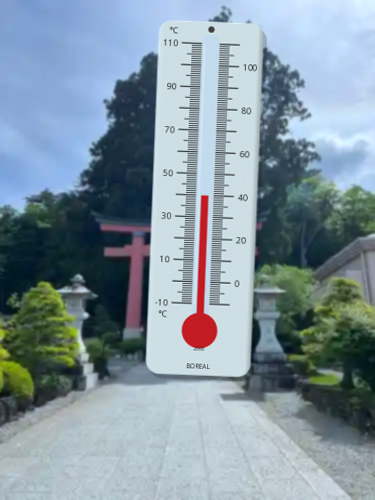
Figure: 40,°C
